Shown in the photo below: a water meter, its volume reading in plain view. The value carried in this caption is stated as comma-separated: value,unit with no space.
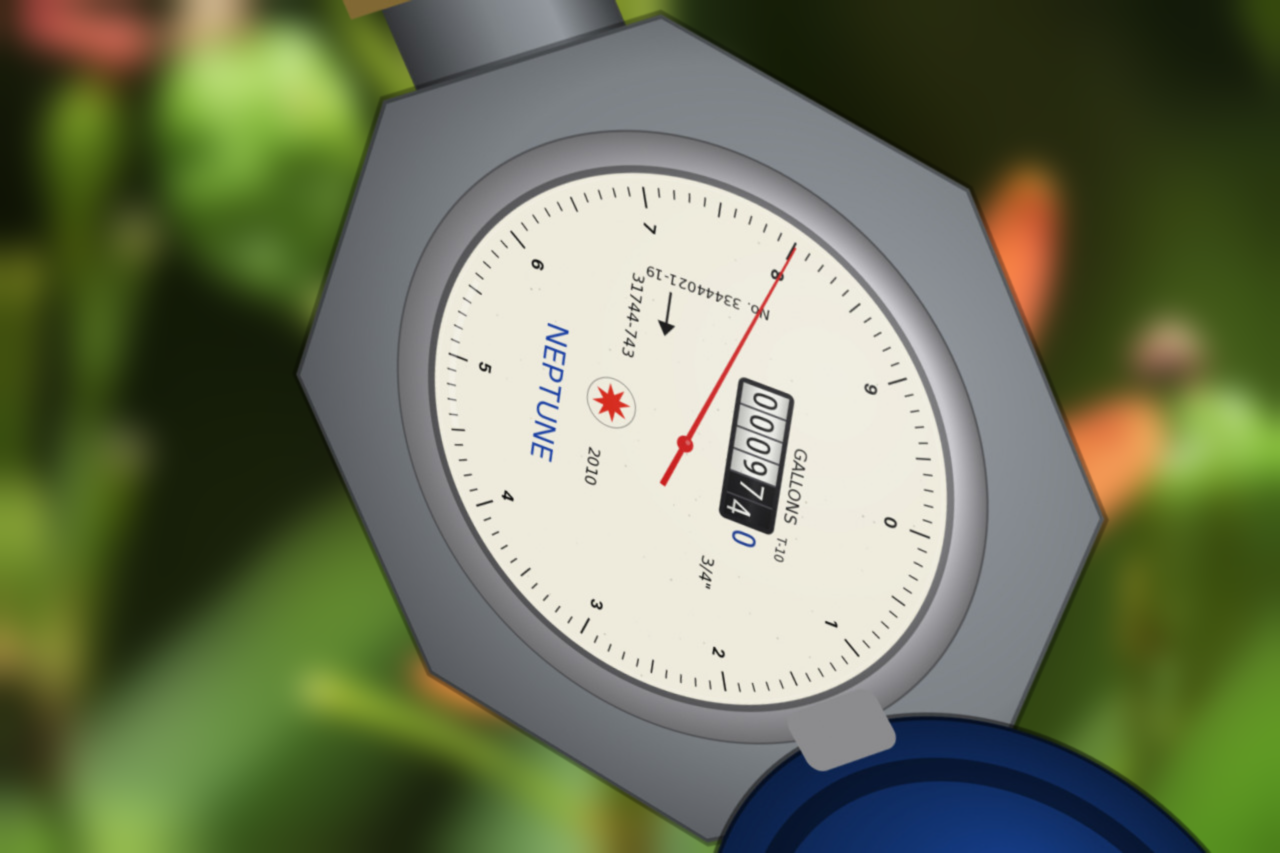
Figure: 9738.0,gal
